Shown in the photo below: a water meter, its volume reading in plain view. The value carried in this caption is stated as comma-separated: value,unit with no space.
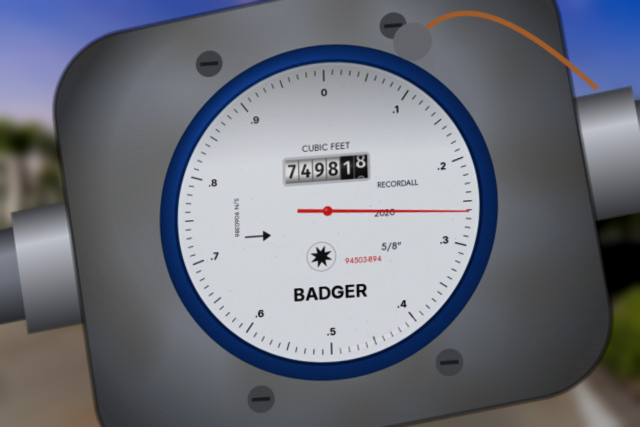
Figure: 749818.26,ft³
